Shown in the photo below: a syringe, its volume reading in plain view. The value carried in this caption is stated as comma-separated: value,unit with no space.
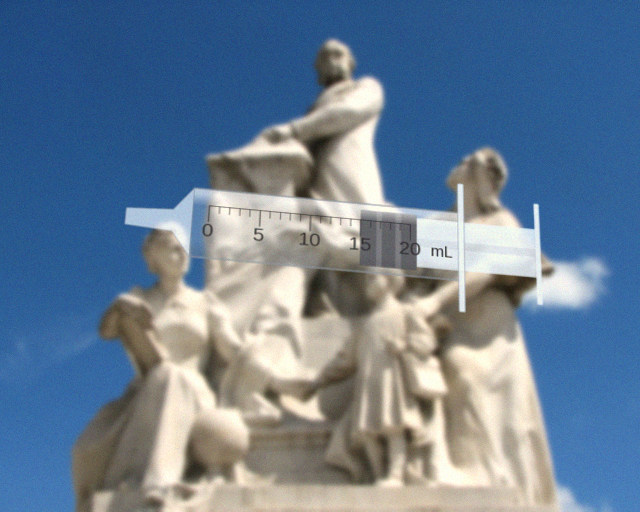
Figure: 15,mL
